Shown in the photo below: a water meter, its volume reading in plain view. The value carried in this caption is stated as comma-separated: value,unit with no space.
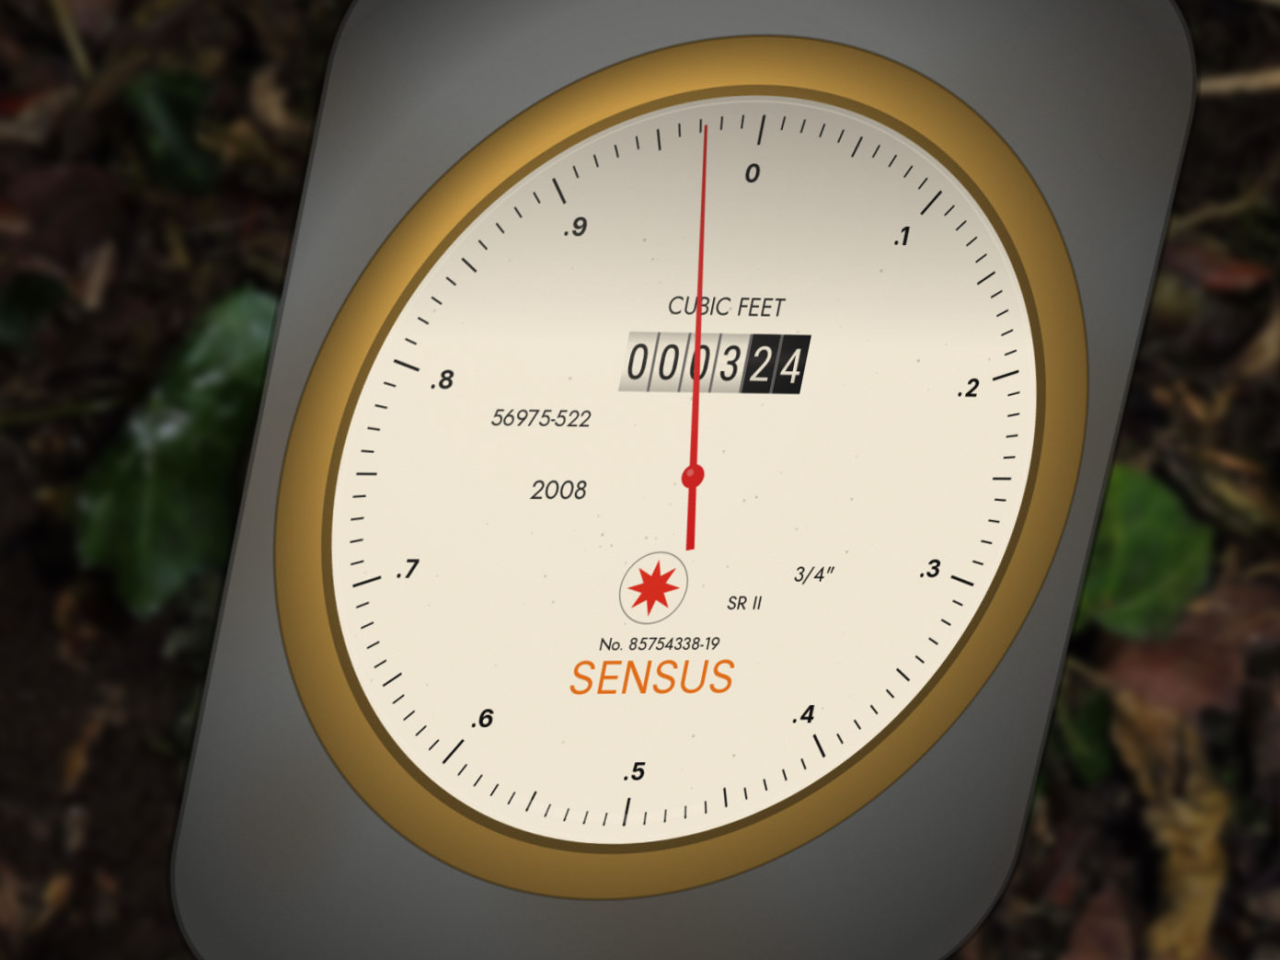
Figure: 323.97,ft³
